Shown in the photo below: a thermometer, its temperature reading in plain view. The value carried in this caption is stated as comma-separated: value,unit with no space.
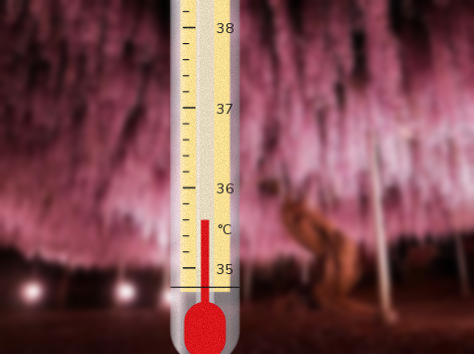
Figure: 35.6,°C
